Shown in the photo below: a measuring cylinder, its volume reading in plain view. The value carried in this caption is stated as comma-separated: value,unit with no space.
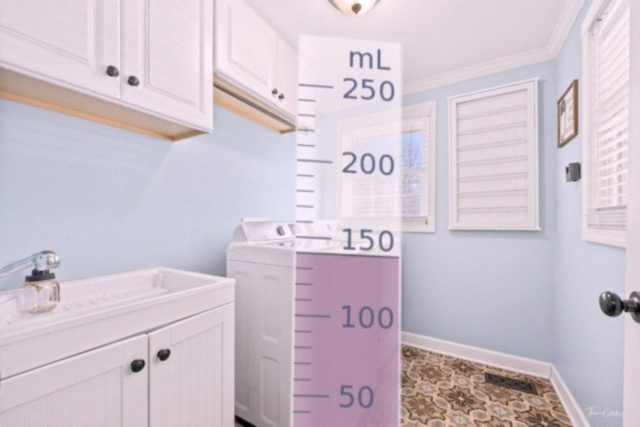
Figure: 140,mL
